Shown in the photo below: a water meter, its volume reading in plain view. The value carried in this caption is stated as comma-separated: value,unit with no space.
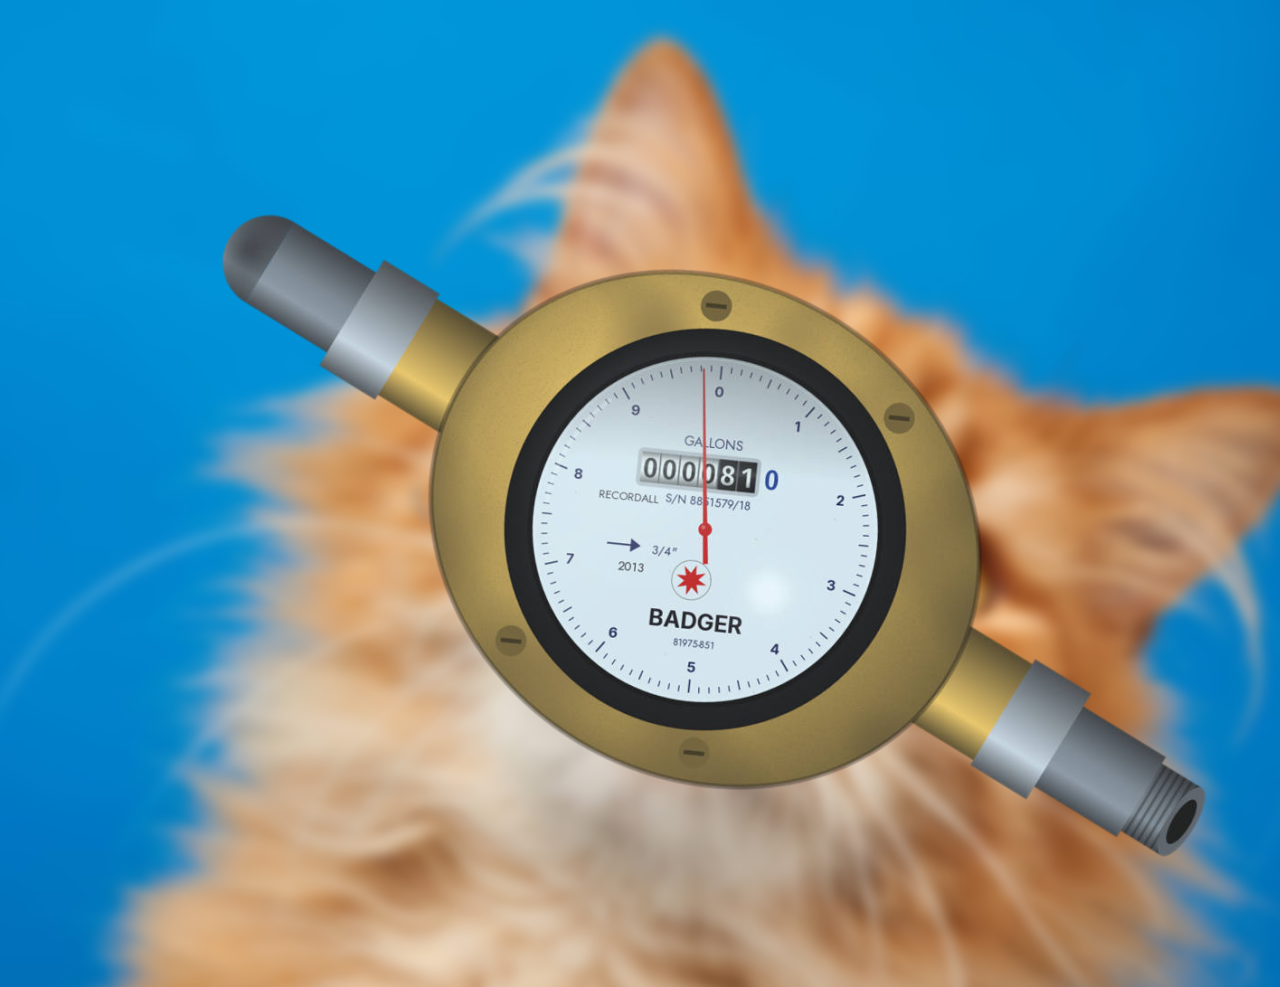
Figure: 809.8,gal
